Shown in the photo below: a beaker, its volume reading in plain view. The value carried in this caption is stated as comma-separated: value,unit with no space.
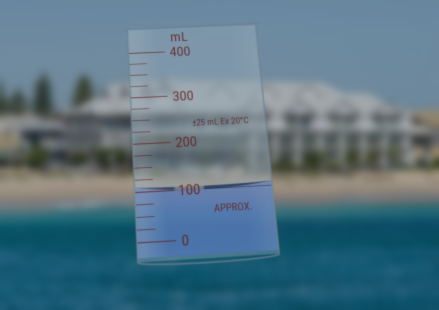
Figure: 100,mL
